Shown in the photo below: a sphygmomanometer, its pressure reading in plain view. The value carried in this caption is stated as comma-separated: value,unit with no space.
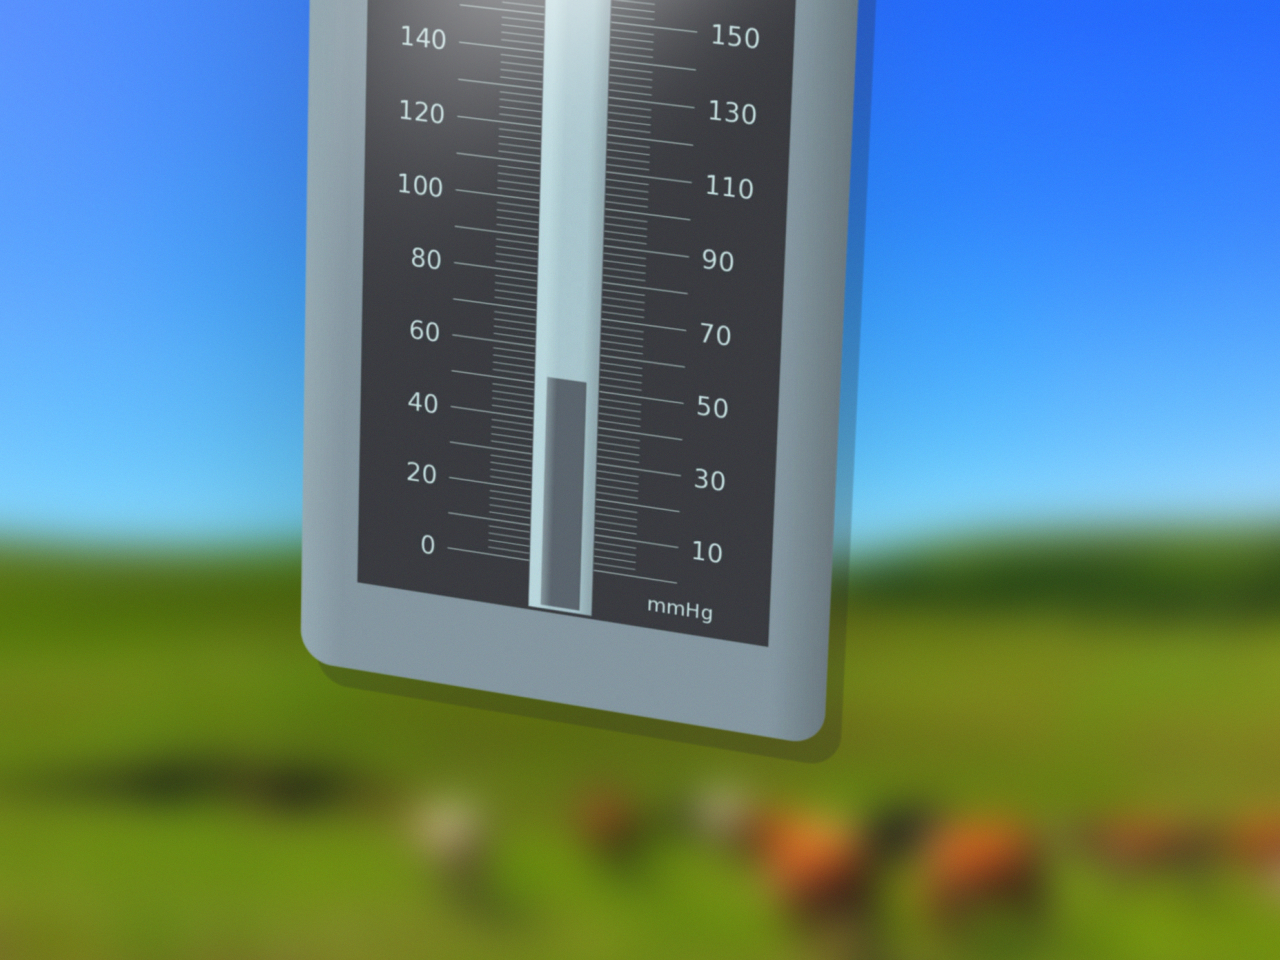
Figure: 52,mmHg
